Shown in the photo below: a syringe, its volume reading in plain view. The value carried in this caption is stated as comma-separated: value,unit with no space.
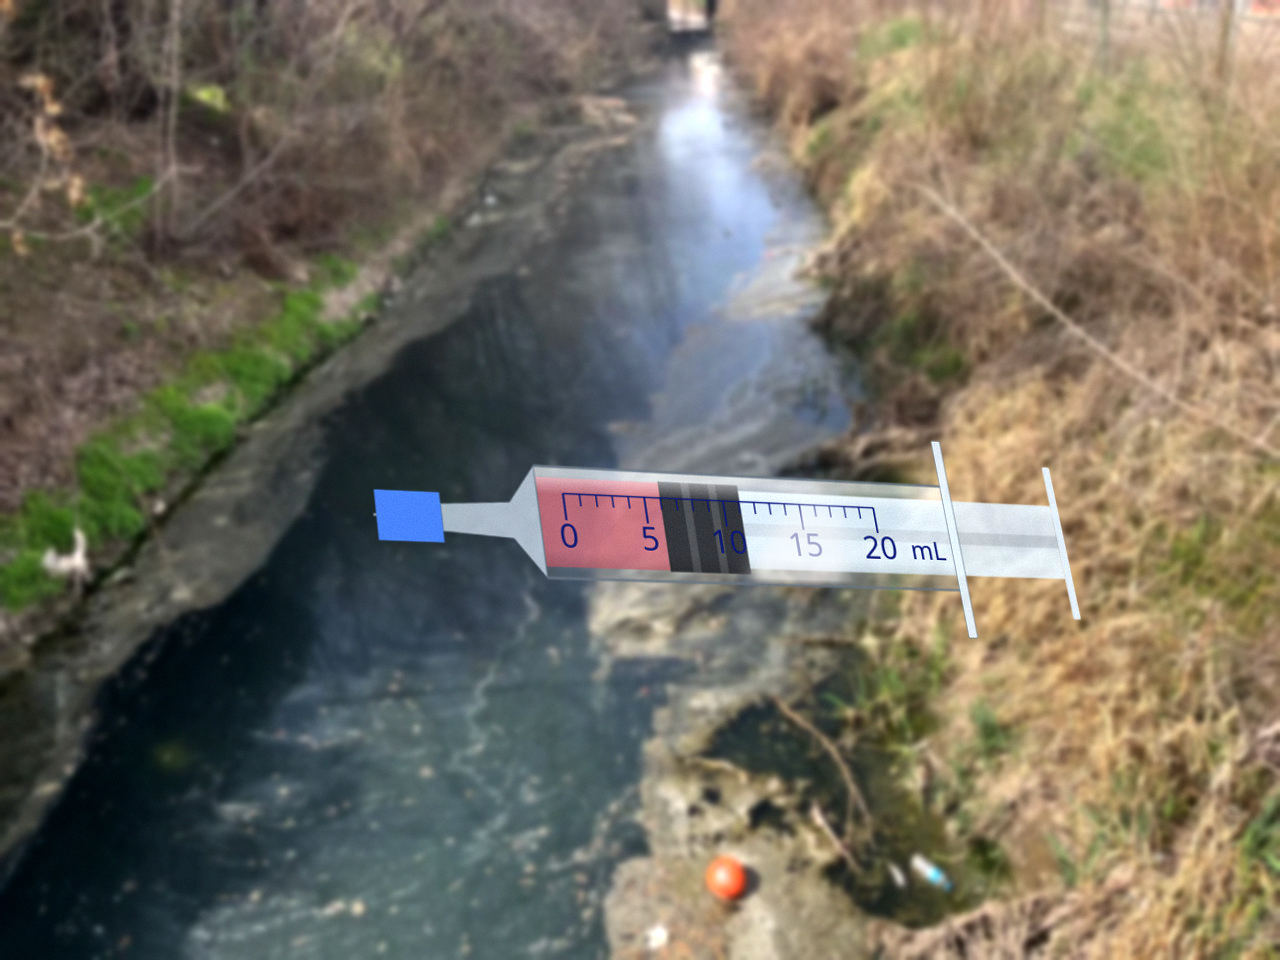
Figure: 6,mL
